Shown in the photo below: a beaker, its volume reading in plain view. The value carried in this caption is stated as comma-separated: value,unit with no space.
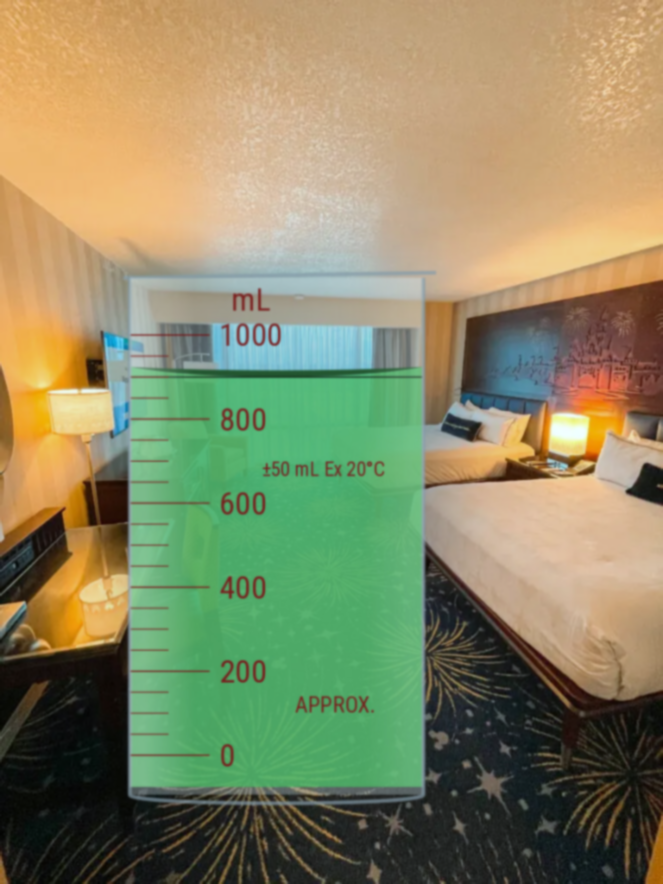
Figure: 900,mL
